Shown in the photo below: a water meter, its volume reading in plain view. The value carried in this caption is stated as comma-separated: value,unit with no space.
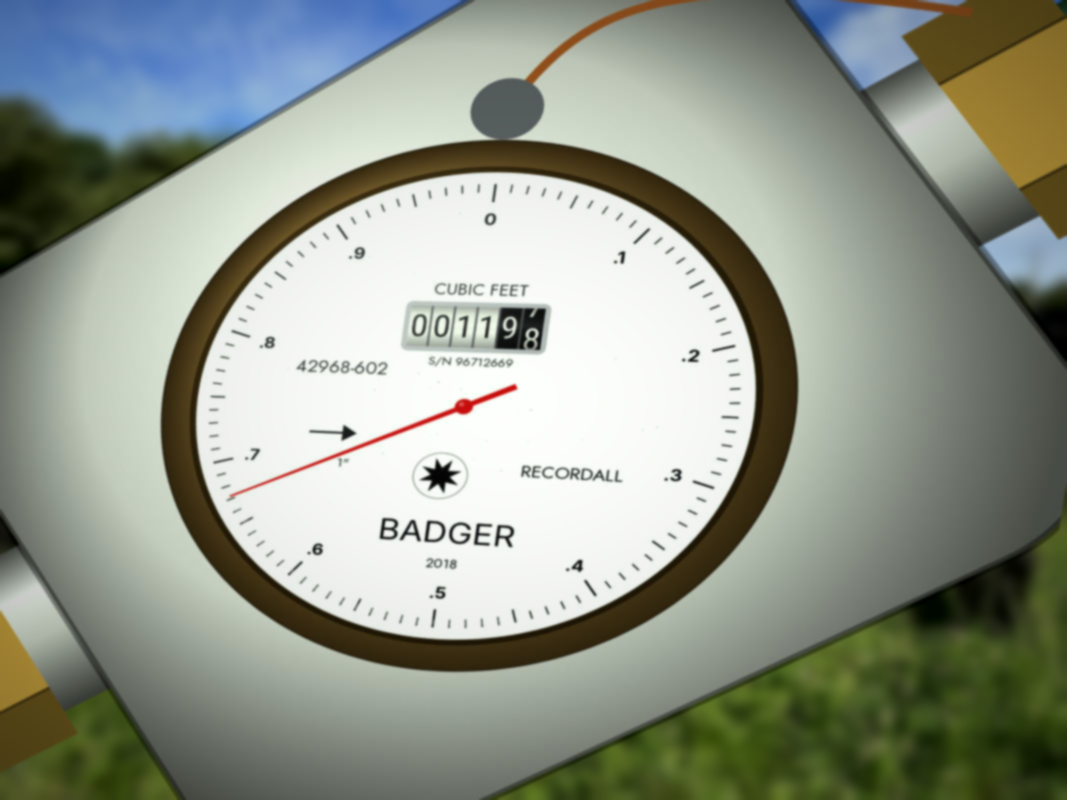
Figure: 1197.67,ft³
